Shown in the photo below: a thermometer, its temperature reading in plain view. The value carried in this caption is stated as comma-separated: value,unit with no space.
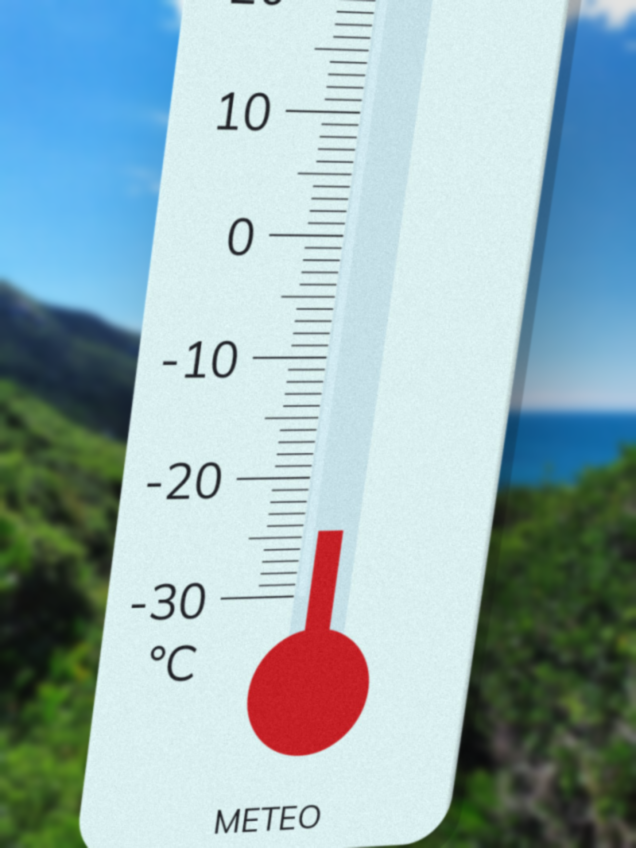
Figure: -24.5,°C
